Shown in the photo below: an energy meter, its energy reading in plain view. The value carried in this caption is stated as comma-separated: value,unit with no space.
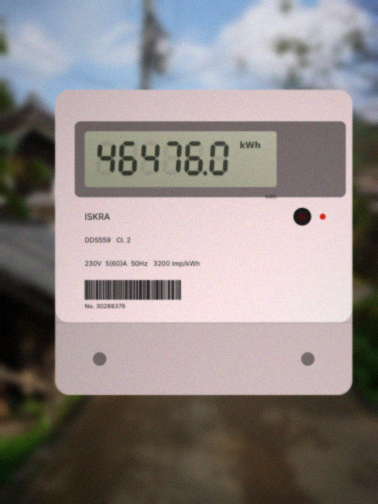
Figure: 46476.0,kWh
